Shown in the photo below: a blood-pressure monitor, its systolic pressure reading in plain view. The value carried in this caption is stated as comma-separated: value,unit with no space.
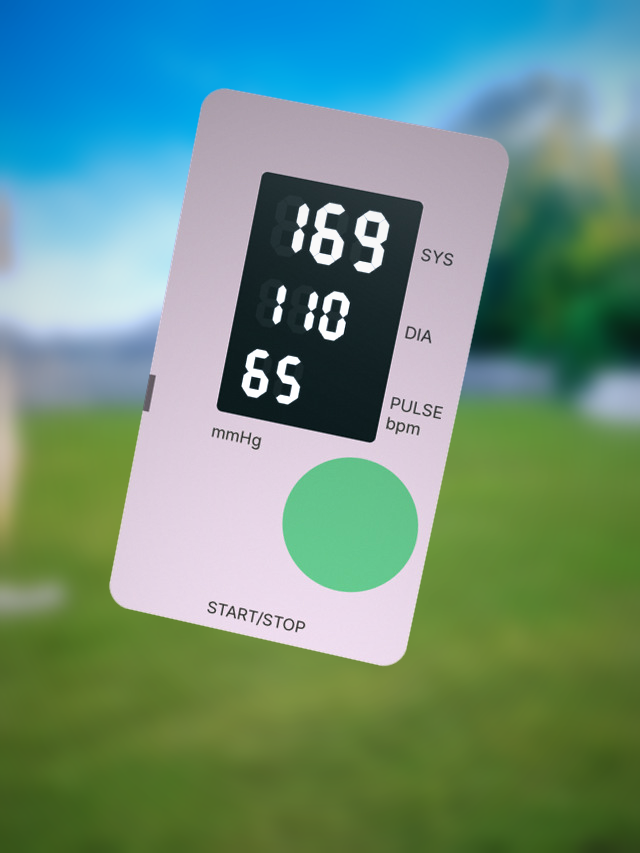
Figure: 169,mmHg
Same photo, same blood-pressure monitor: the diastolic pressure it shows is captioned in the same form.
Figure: 110,mmHg
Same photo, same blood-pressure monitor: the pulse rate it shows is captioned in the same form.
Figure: 65,bpm
